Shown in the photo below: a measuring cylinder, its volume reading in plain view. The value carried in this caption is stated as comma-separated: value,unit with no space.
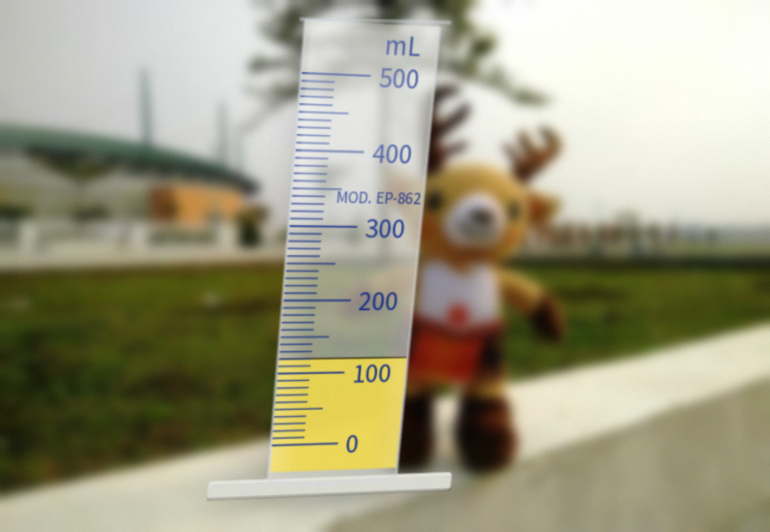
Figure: 120,mL
